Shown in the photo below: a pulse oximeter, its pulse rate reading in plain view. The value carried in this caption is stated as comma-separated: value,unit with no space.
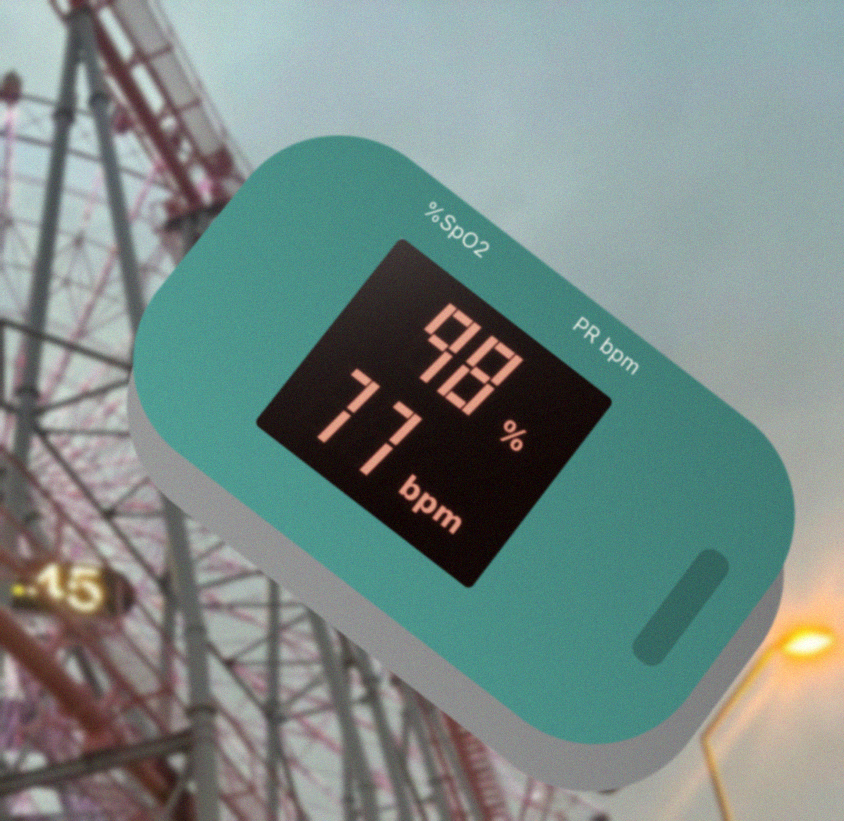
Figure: 77,bpm
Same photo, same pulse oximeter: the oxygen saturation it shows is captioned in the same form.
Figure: 98,%
